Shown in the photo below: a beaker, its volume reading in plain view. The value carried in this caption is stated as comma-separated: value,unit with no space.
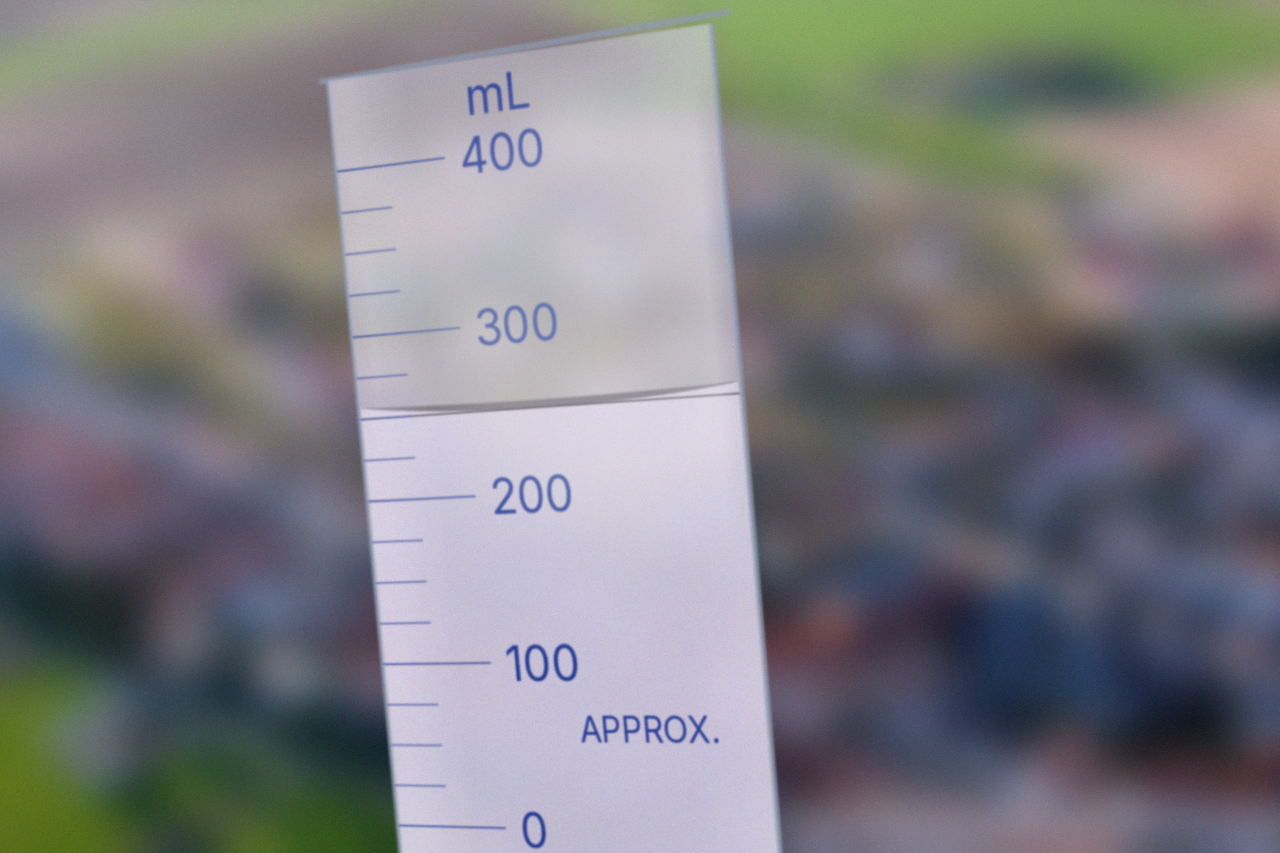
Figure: 250,mL
